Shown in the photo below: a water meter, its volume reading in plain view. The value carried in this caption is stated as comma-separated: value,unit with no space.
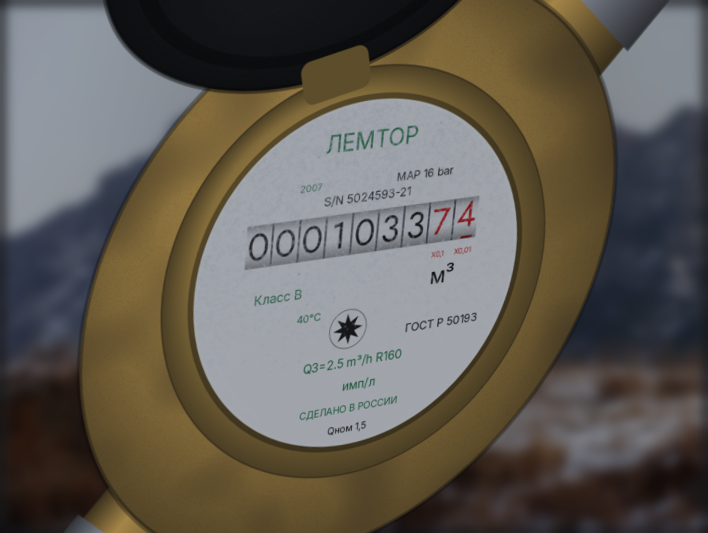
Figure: 1033.74,m³
